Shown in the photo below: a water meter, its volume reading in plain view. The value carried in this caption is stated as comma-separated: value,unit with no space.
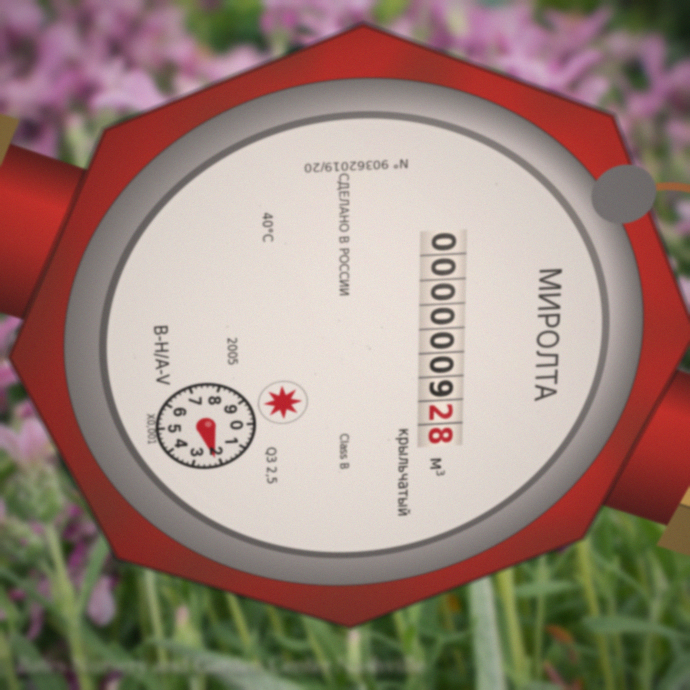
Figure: 9.282,m³
